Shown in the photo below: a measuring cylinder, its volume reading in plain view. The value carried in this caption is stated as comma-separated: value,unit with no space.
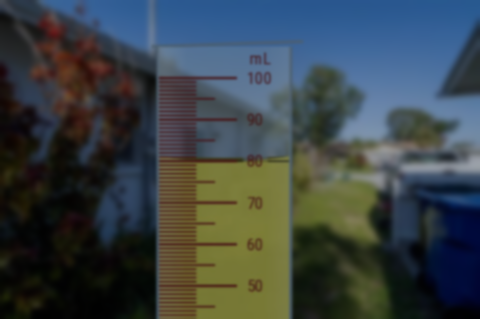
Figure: 80,mL
